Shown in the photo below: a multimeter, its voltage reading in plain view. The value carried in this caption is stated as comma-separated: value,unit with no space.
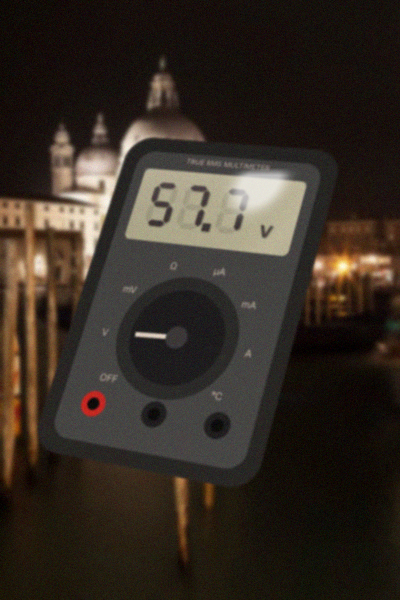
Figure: 57.7,V
